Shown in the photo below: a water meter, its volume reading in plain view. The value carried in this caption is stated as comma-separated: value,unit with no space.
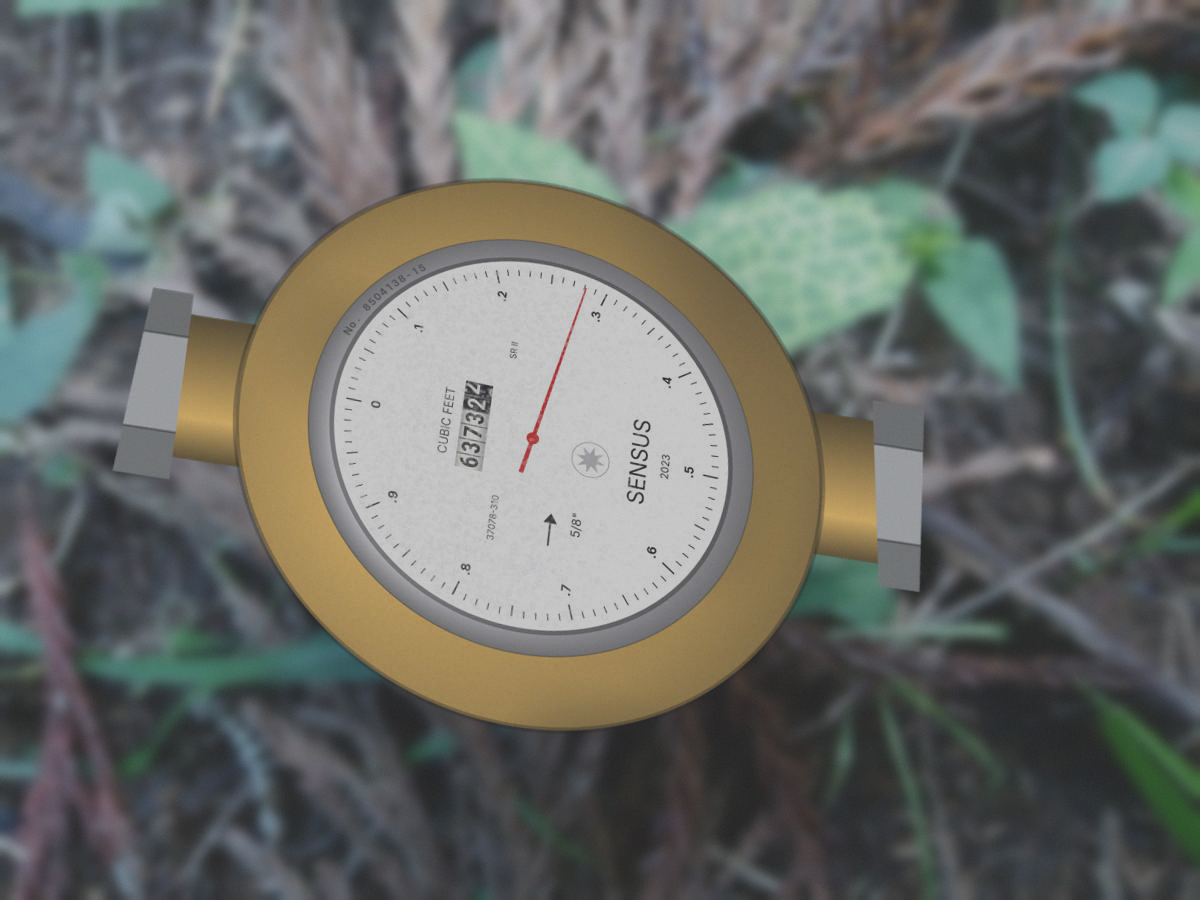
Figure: 637322.28,ft³
